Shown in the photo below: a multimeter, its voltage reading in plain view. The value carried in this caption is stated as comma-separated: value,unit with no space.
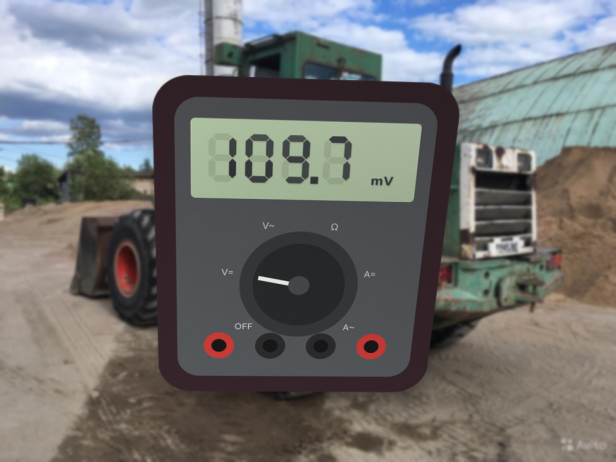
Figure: 109.7,mV
